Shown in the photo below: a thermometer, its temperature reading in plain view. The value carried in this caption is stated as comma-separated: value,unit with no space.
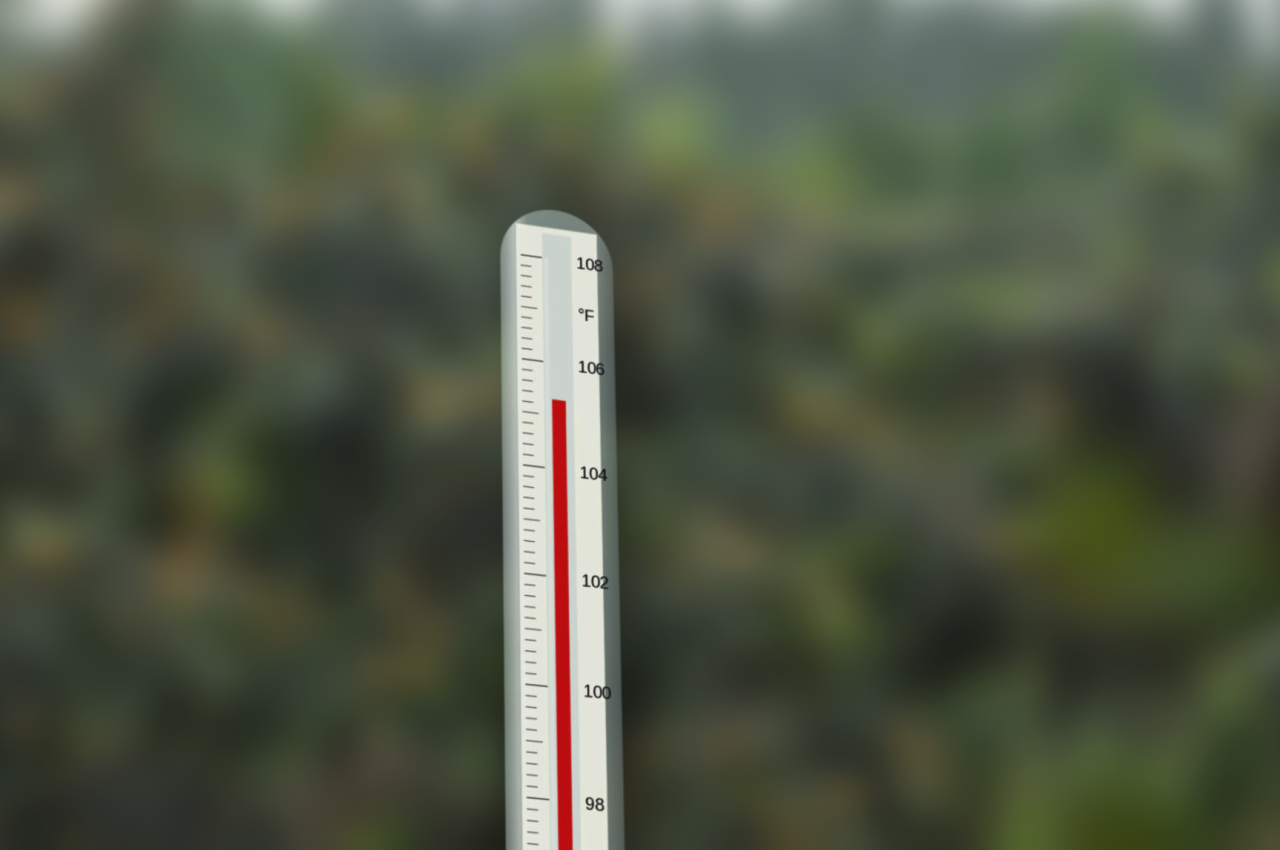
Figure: 105.3,°F
